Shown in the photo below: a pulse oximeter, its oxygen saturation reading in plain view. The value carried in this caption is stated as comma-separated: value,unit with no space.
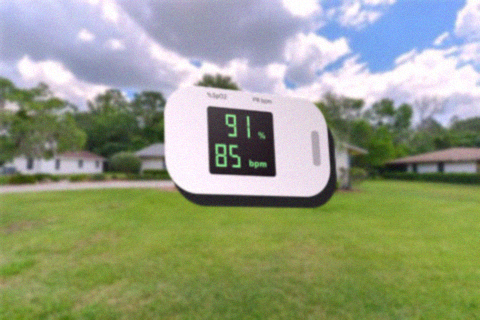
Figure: 91,%
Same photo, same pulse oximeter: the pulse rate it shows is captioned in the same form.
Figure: 85,bpm
